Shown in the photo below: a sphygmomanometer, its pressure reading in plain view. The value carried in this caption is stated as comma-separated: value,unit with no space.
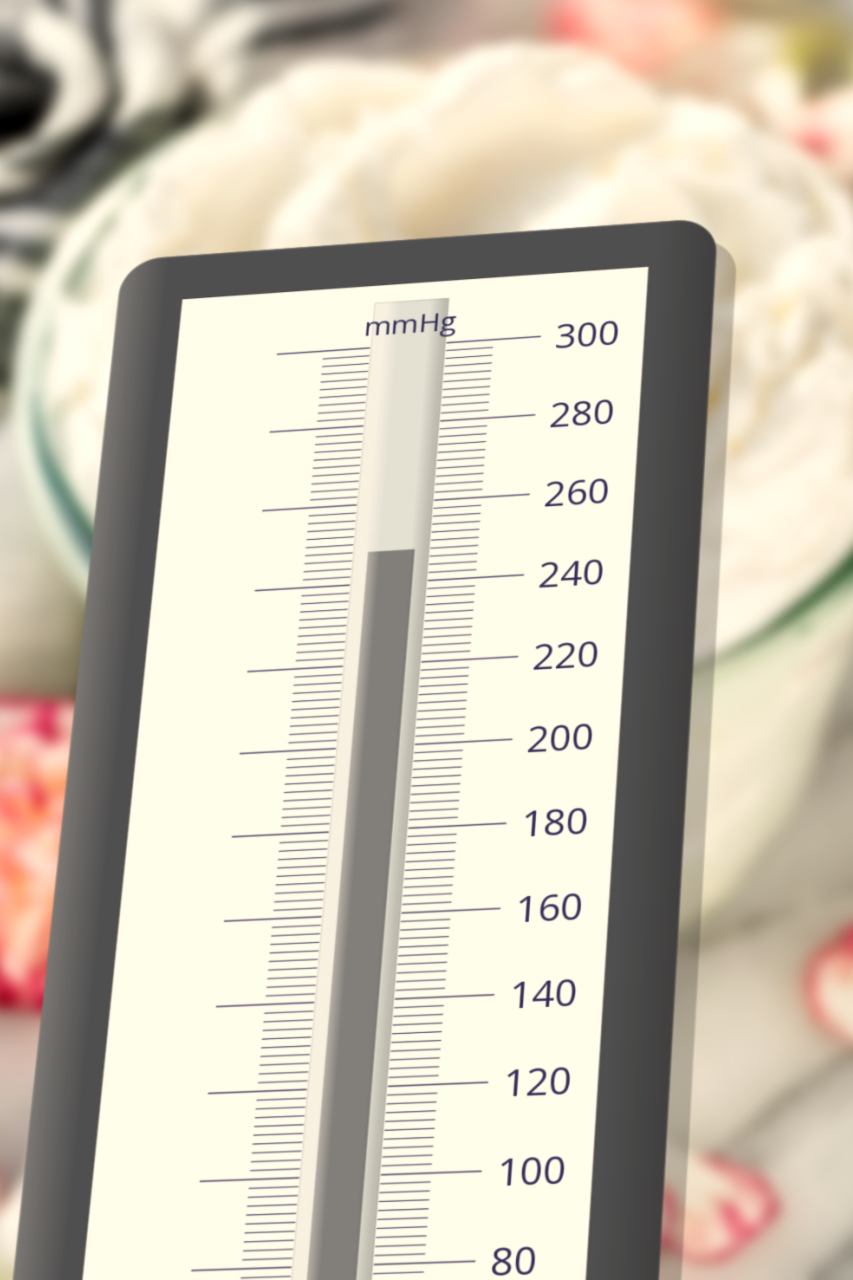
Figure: 248,mmHg
